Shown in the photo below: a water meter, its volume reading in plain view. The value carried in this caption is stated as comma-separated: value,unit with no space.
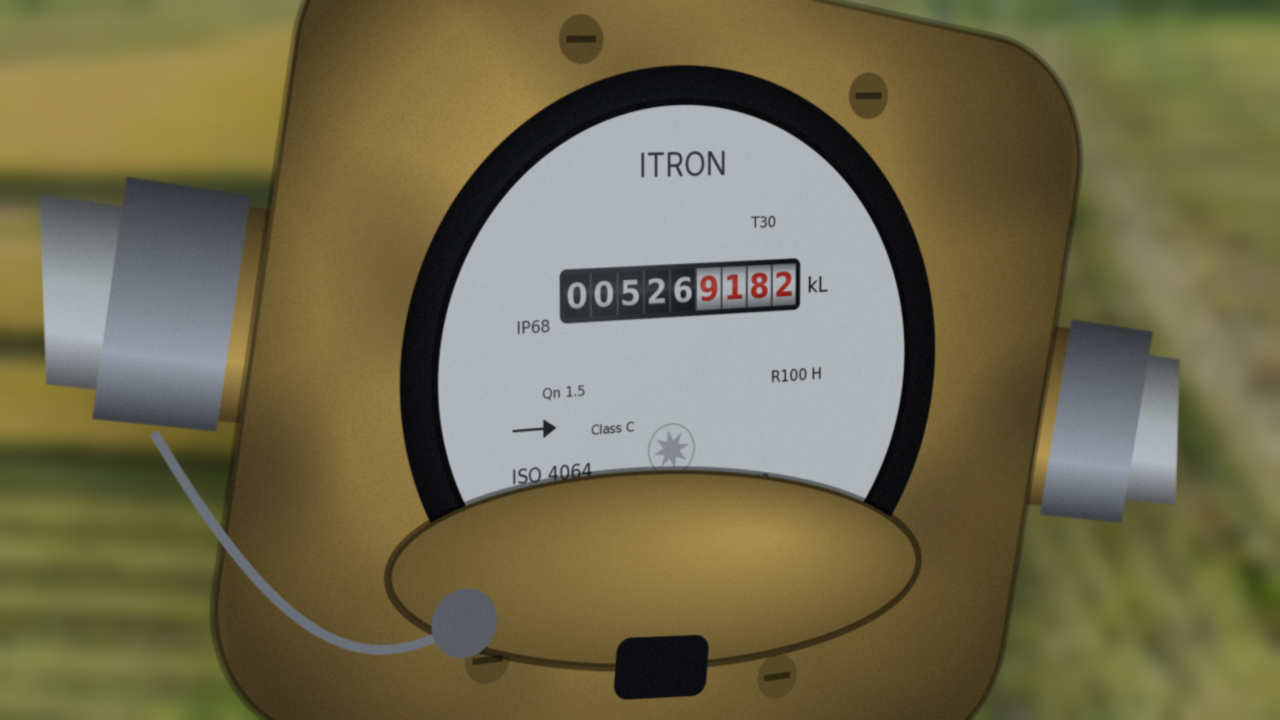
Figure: 526.9182,kL
